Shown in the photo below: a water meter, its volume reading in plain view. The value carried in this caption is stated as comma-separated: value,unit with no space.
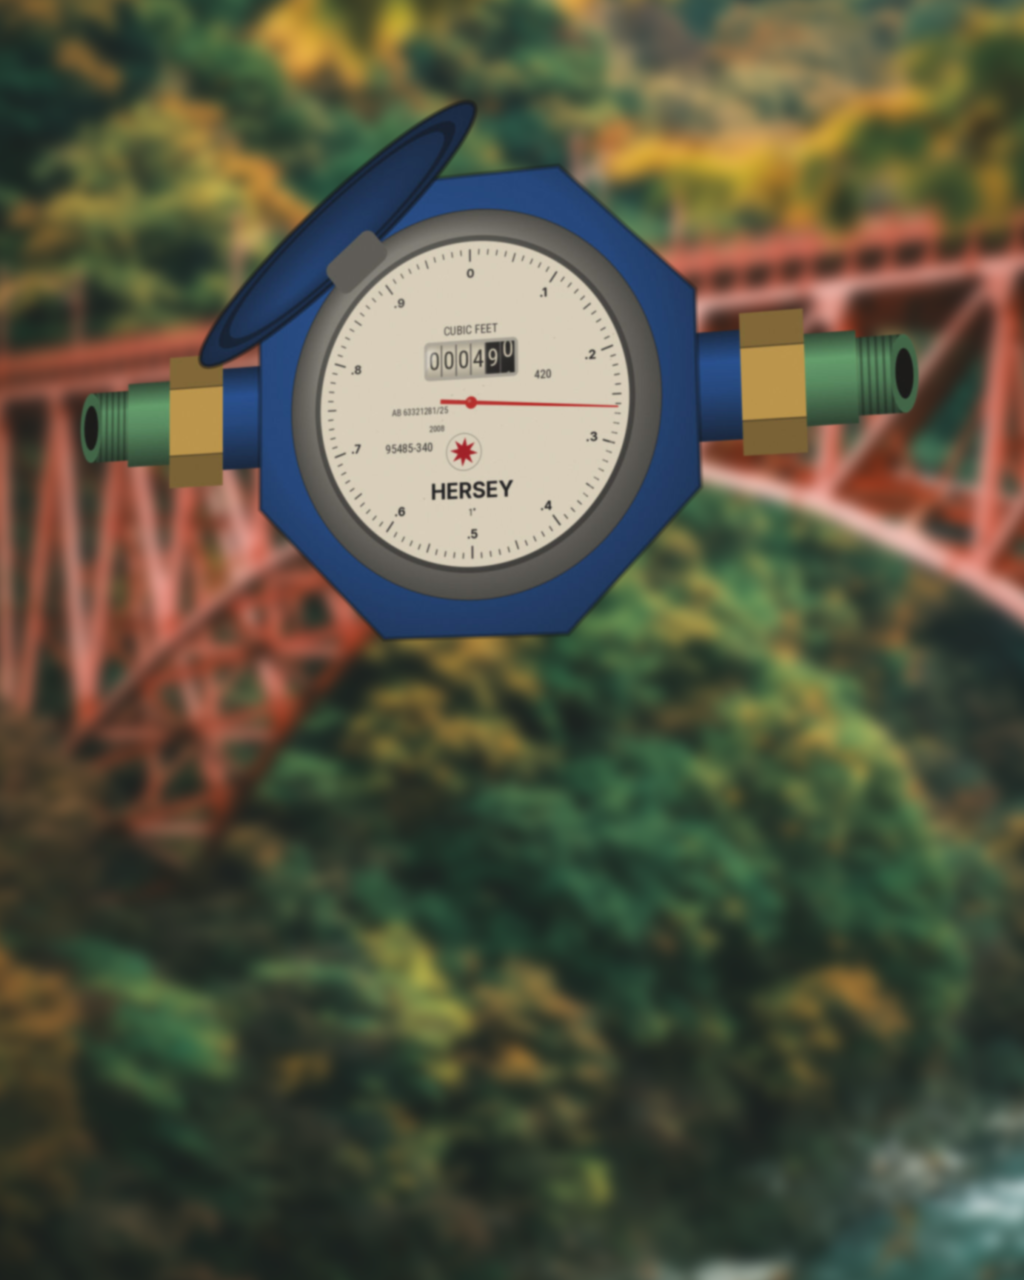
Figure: 490.26,ft³
